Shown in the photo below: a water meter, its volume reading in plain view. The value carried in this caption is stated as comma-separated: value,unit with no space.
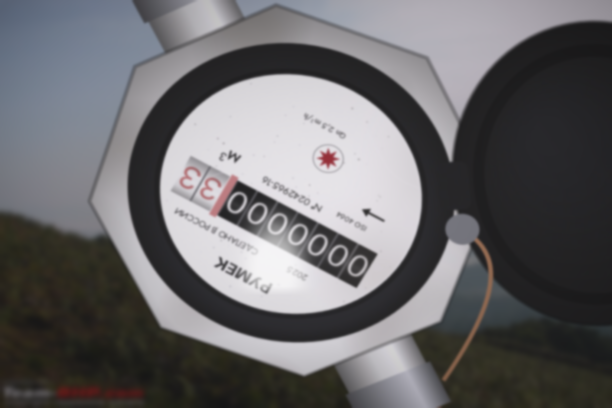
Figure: 0.33,m³
